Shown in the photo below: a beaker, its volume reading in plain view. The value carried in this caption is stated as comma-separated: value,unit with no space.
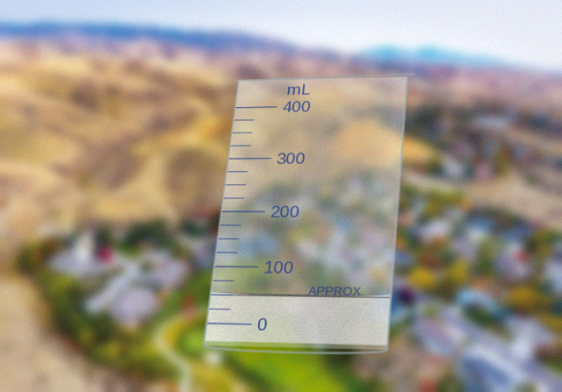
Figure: 50,mL
